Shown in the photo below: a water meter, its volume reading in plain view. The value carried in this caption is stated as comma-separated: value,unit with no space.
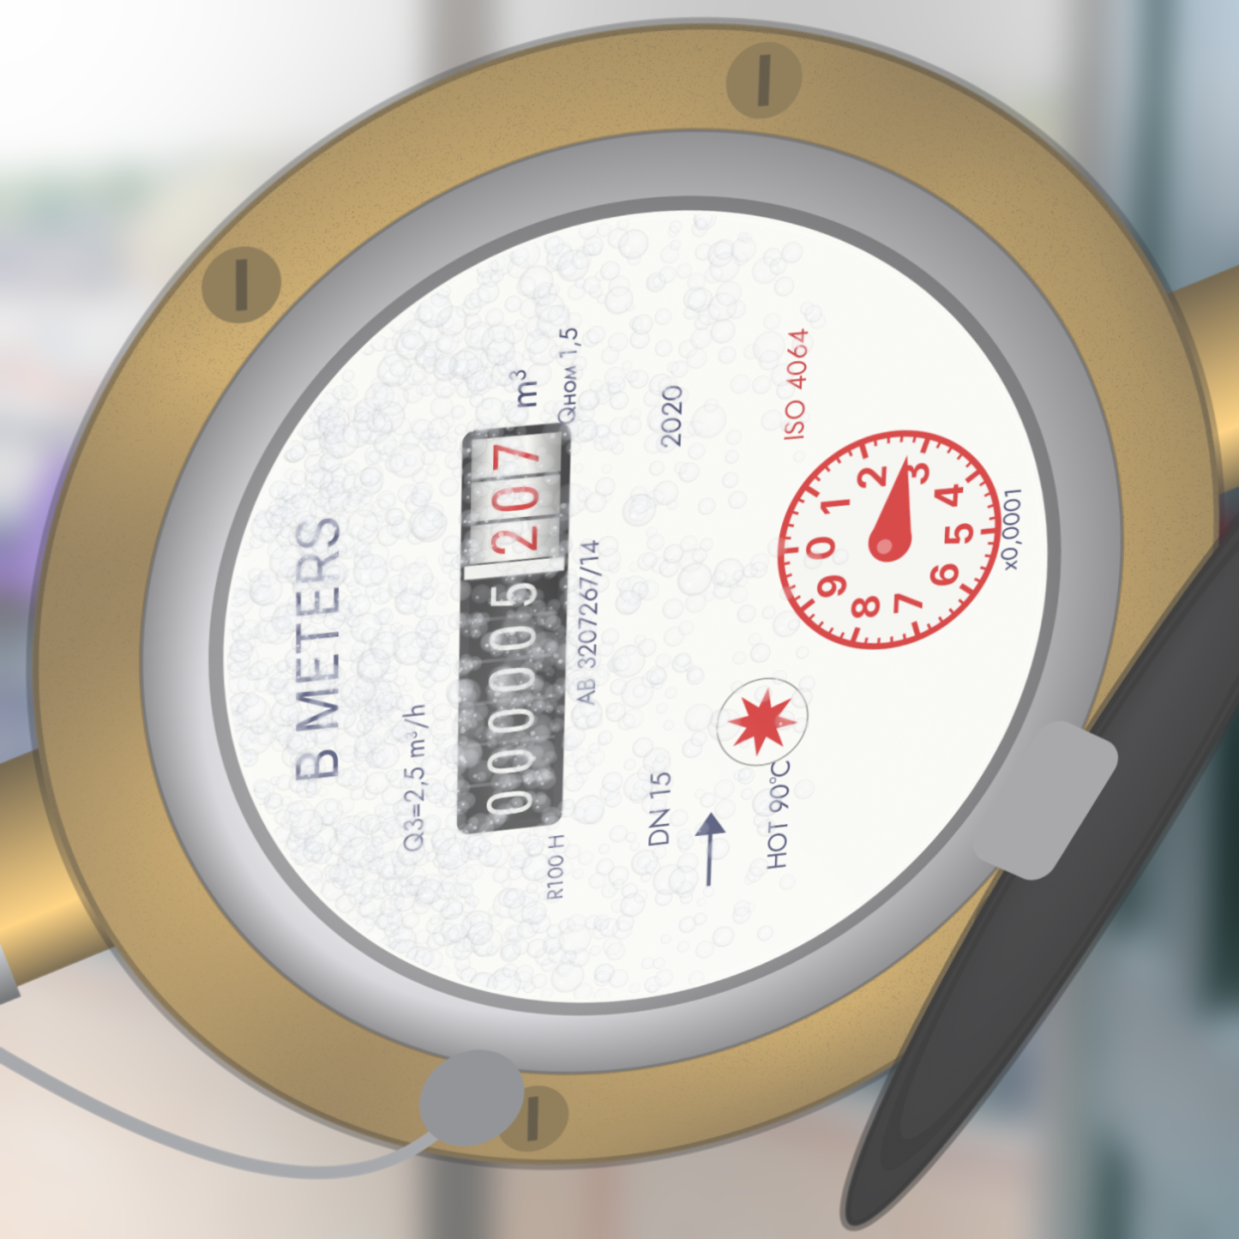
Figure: 5.2072,m³
